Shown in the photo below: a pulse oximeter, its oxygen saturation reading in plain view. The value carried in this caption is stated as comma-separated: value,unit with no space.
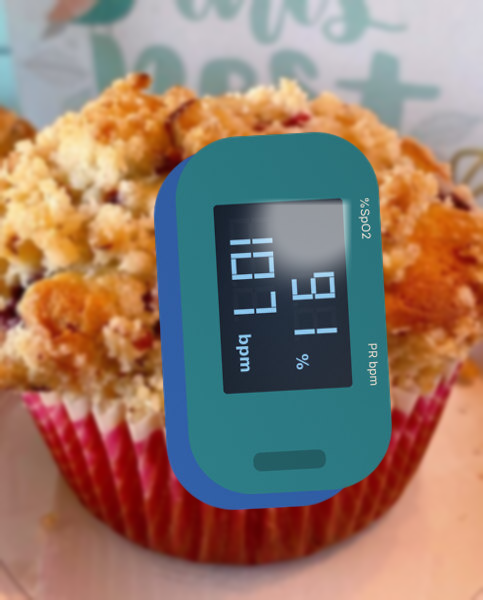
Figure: 91,%
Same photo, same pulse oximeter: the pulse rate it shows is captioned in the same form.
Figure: 107,bpm
